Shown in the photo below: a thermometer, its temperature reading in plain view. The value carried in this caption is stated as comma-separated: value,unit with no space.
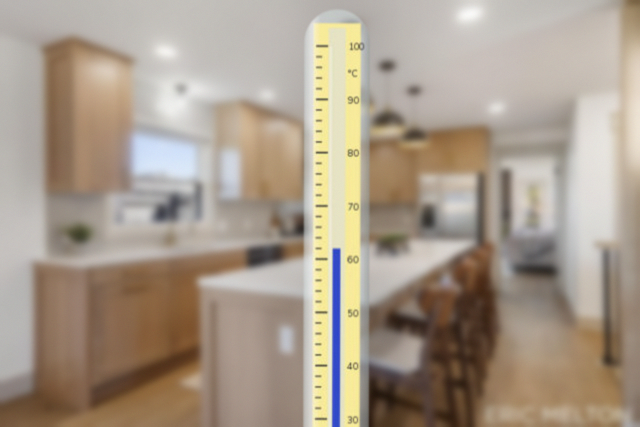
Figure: 62,°C
